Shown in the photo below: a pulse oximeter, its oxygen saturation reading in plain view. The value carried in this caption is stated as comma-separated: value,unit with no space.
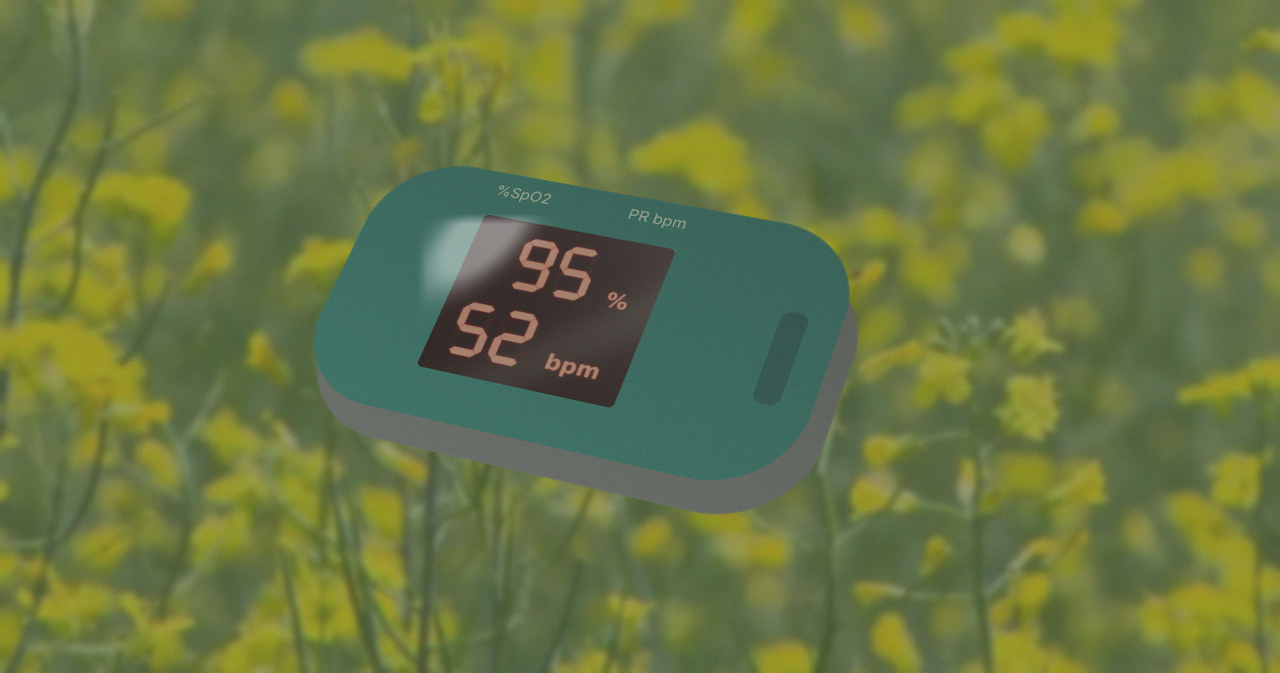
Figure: 95,%
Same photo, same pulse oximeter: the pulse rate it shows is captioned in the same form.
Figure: 52,bpm
